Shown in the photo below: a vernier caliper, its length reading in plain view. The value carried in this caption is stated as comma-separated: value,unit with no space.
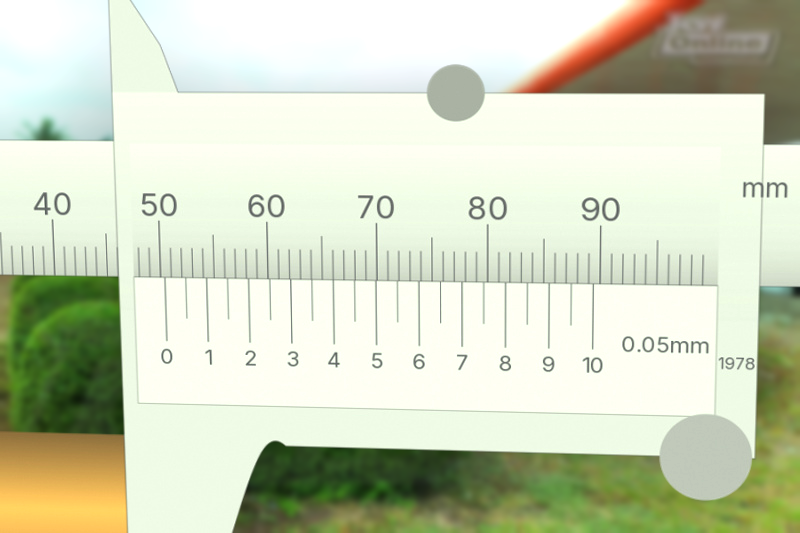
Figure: 50.4,mm
